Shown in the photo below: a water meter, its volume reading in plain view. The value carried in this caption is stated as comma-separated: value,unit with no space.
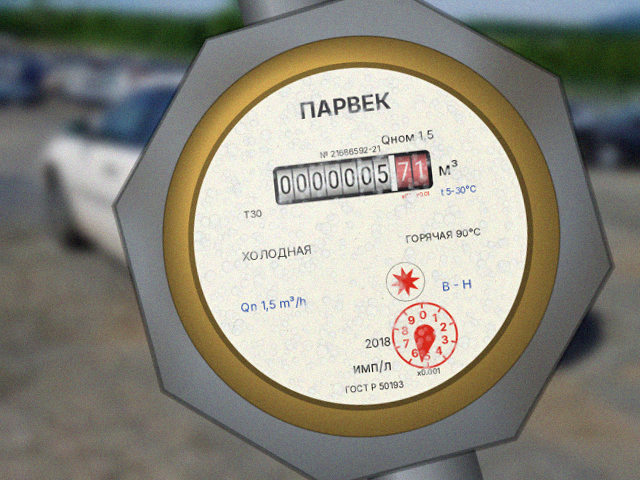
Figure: 5.715,m³
